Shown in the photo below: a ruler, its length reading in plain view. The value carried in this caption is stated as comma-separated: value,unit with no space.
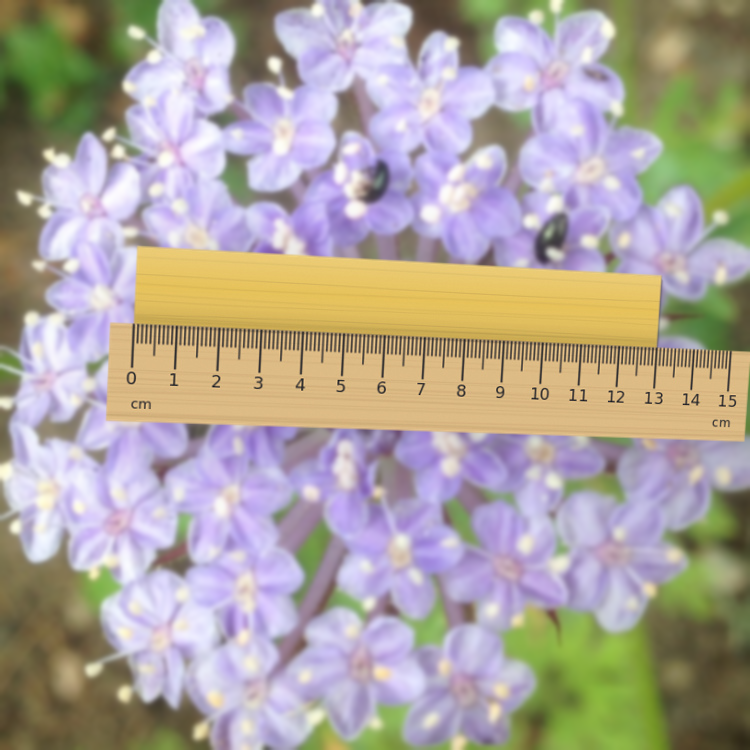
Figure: 13,cm
